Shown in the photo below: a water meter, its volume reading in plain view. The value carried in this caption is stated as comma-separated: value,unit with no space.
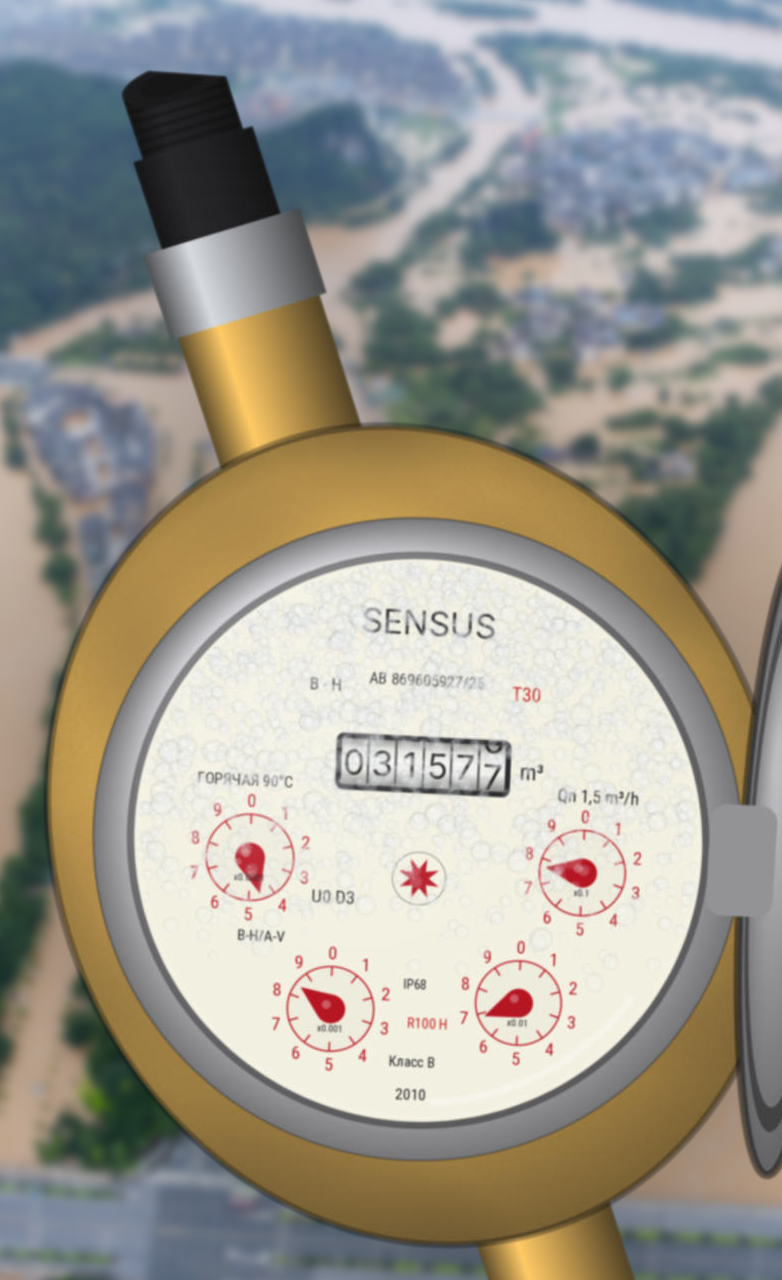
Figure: 31576.7684,m³
